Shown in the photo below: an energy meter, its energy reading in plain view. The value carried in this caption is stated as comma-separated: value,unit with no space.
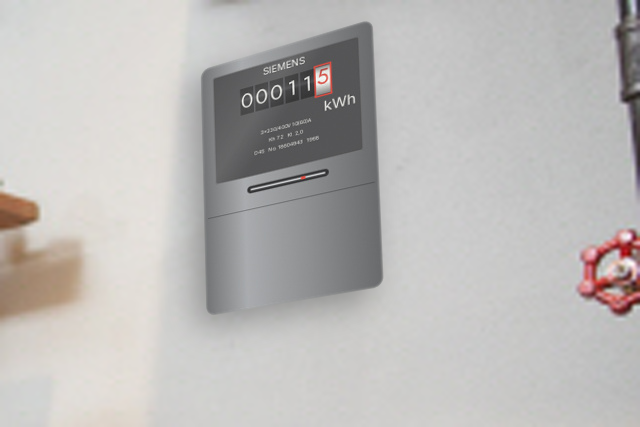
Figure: 11.5,kWh
